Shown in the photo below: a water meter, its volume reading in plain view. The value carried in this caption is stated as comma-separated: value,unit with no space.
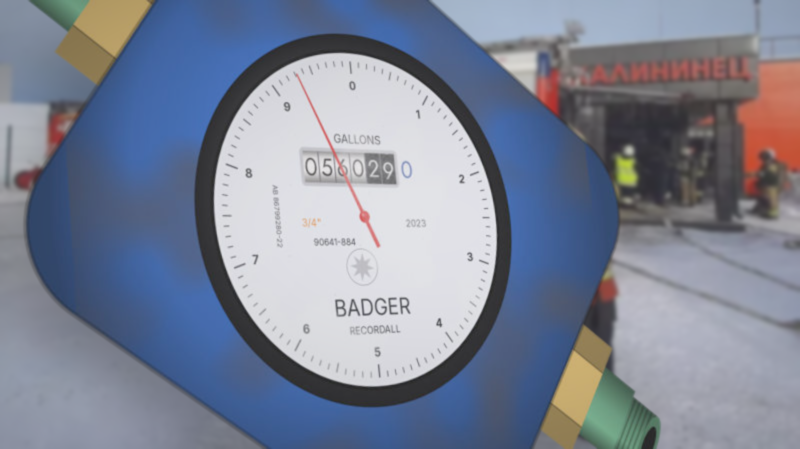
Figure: 560289.3,gal
